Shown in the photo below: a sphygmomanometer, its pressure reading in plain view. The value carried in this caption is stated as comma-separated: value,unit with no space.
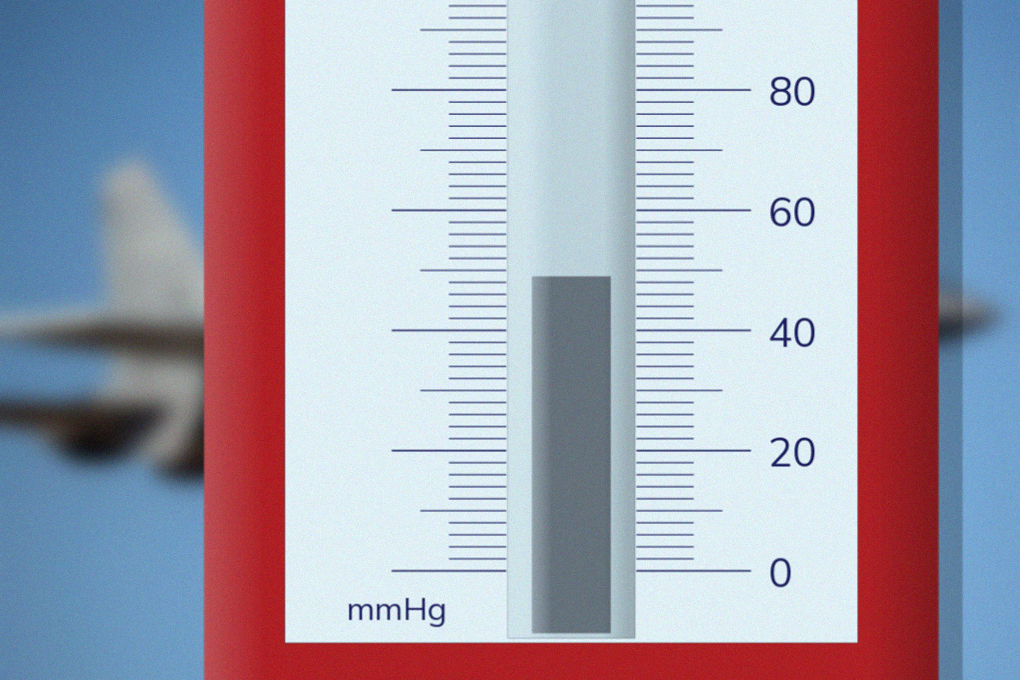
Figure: 49,mmHg
